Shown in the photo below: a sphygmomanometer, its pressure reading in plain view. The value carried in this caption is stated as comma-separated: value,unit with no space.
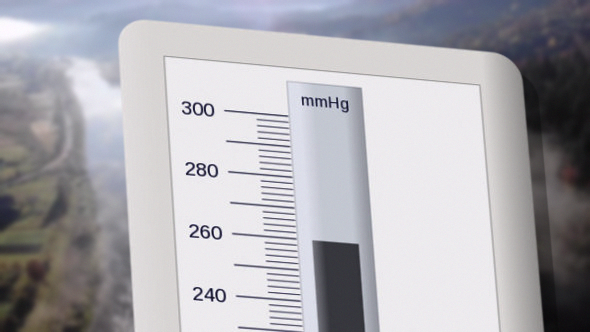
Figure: 260,mmHg
